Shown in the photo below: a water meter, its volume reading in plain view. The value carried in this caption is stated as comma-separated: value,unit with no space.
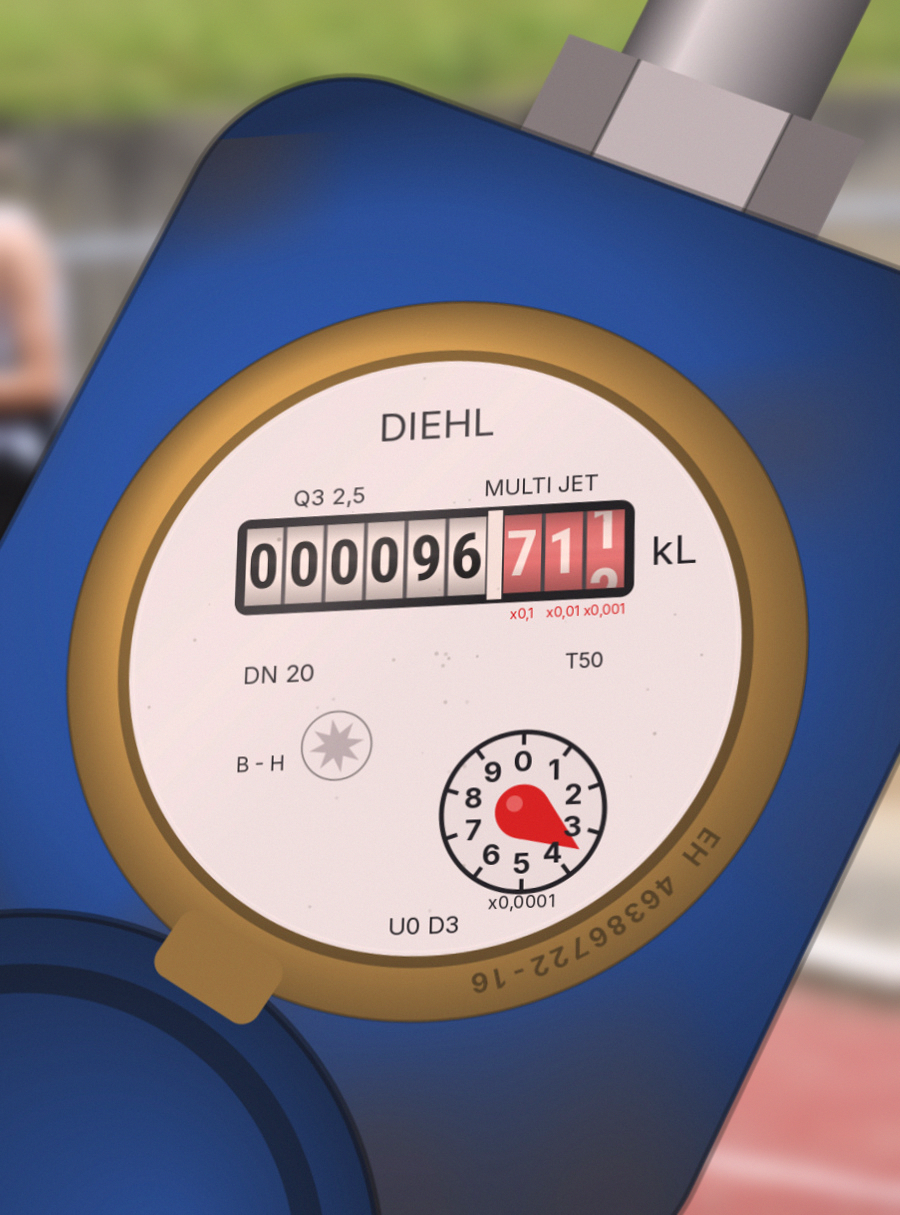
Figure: 96.7113,kL
